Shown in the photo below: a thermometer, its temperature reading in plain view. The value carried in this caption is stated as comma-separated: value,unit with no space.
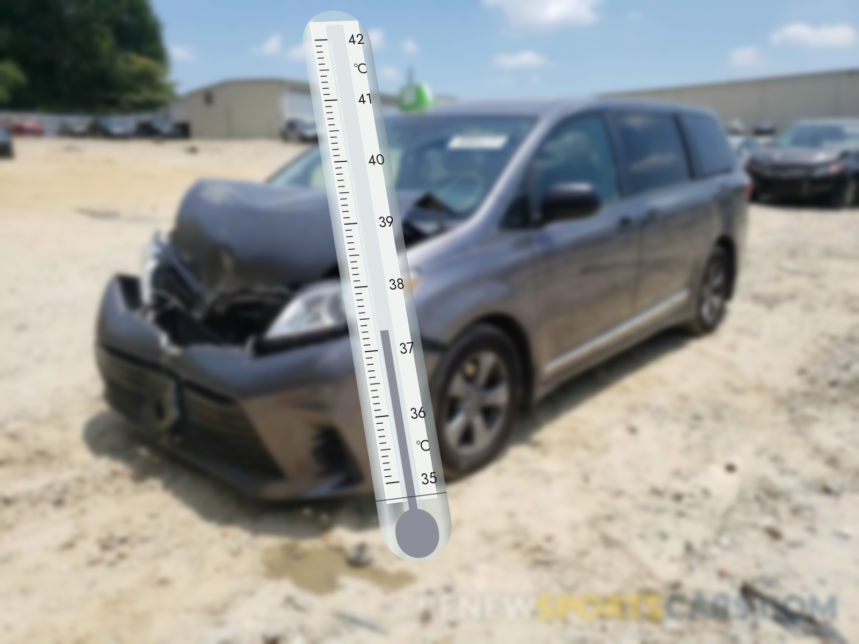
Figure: 37.3,°C
